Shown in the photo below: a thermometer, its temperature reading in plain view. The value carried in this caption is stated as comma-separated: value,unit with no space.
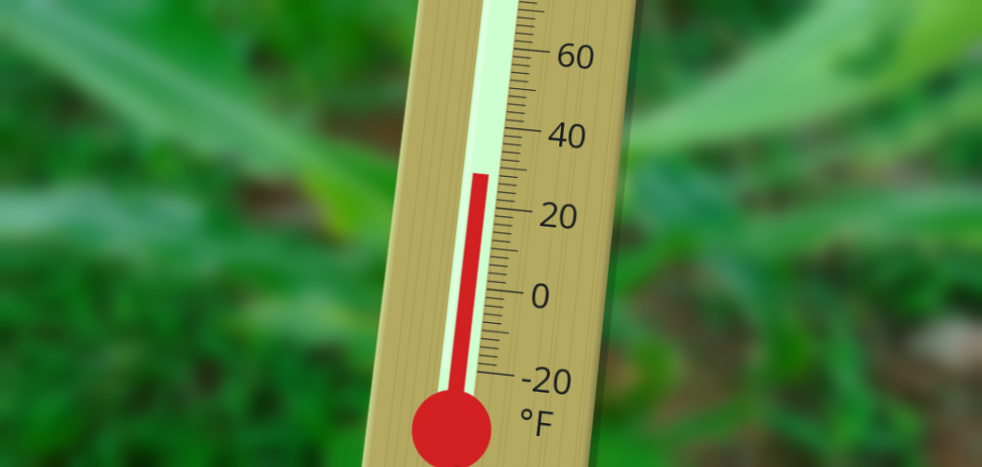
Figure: 28,°F
